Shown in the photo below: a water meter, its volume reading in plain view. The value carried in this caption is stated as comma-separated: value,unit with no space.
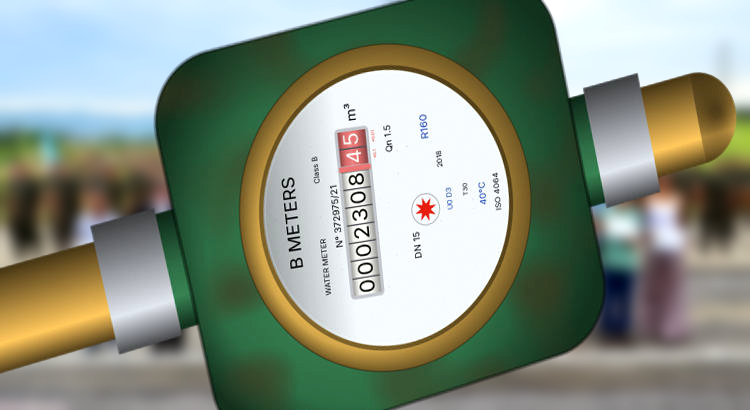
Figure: 2308.45,m³
